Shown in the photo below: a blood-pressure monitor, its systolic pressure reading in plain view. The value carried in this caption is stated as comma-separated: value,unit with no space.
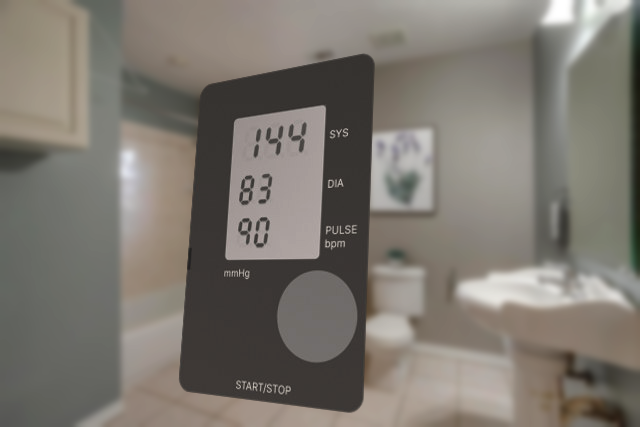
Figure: 144,mmHg
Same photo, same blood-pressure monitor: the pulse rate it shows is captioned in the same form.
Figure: 90,bpm
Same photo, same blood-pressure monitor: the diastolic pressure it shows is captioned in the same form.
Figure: 83,mmHg
